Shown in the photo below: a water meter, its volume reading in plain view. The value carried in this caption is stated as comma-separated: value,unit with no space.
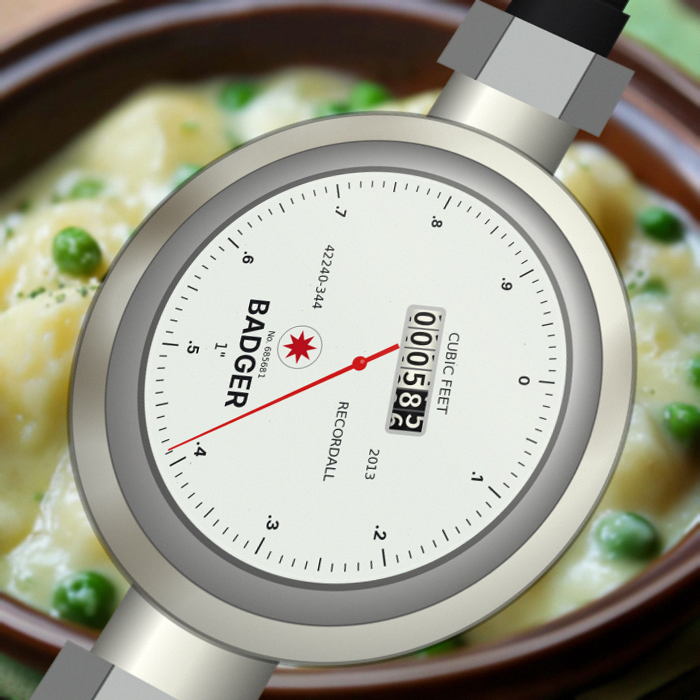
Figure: 585.41,ft³
